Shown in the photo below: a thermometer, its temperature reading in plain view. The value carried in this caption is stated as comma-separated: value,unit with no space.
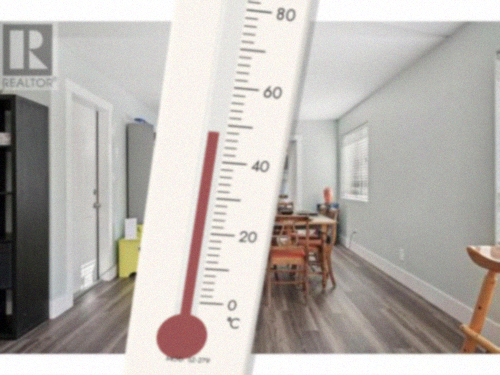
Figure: 48,°C
